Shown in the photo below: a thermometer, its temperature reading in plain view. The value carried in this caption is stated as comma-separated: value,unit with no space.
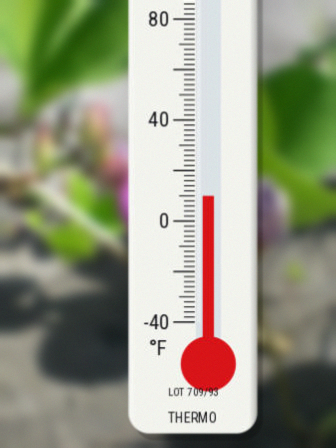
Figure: 10,°F
